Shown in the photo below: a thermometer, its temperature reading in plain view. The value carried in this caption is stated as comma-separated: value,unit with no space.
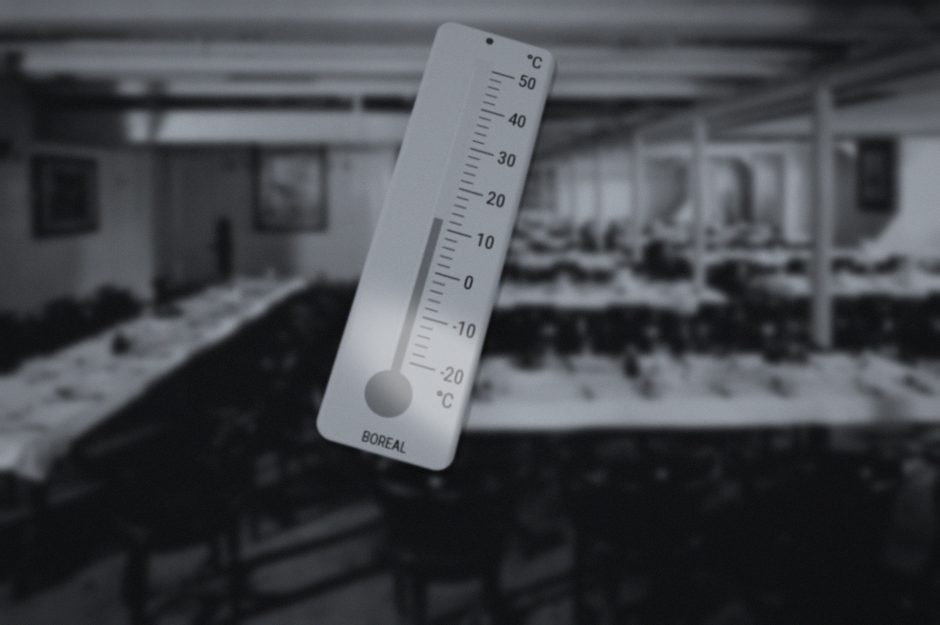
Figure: 12,°C
